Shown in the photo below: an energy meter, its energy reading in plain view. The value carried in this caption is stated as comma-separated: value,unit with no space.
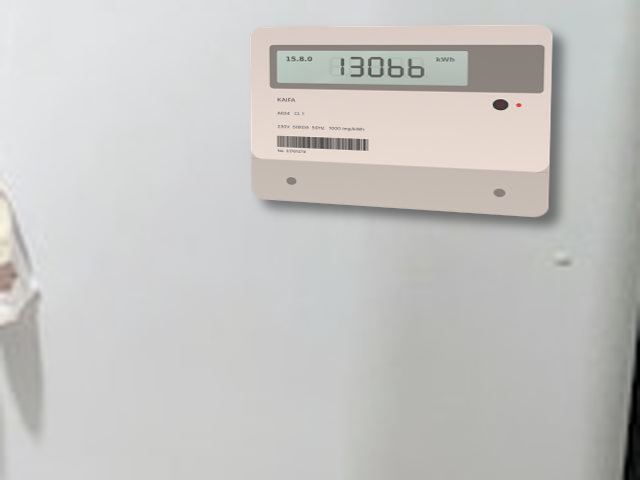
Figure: 13066,kWh
